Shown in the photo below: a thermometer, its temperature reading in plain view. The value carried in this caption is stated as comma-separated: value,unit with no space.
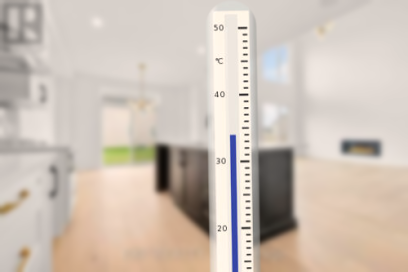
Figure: 34,°C
